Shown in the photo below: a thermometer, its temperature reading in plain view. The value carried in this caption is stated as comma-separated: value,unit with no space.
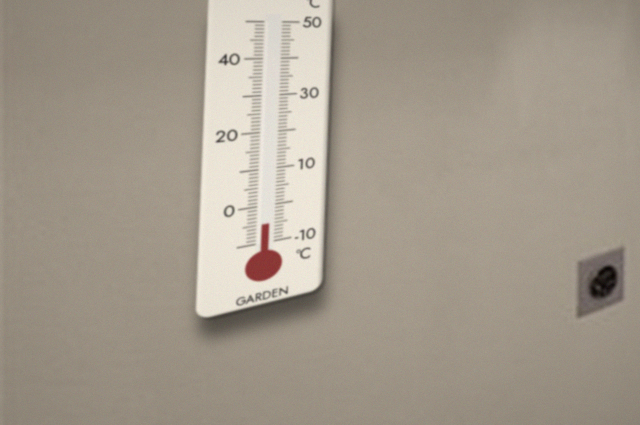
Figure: -5,°C
